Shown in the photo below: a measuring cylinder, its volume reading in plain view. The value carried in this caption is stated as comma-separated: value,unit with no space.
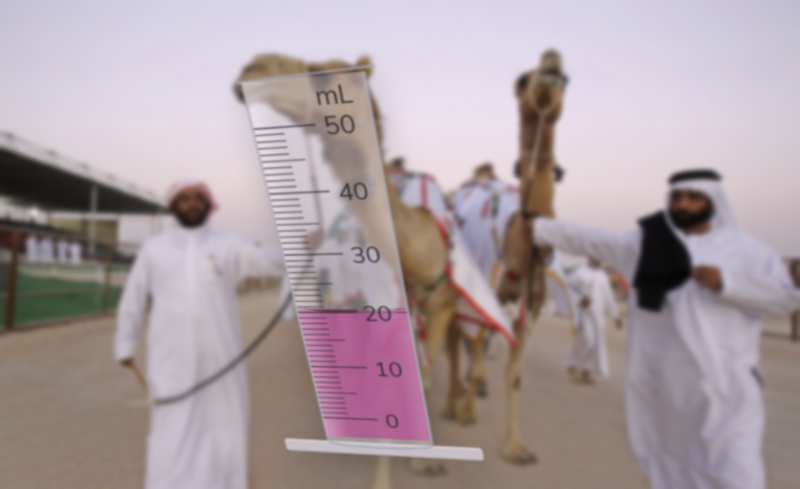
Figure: 20,mL
